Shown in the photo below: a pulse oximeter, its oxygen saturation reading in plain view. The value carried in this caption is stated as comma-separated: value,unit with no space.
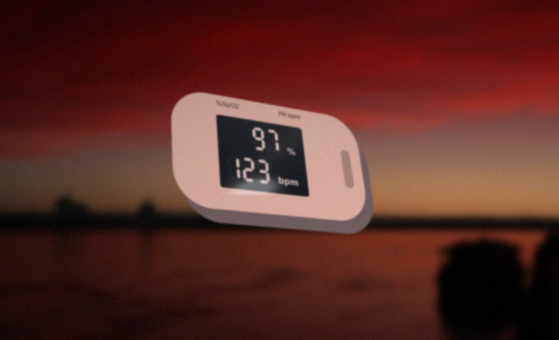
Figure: 97,%
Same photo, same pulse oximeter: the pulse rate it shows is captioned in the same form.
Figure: 123,bpm
